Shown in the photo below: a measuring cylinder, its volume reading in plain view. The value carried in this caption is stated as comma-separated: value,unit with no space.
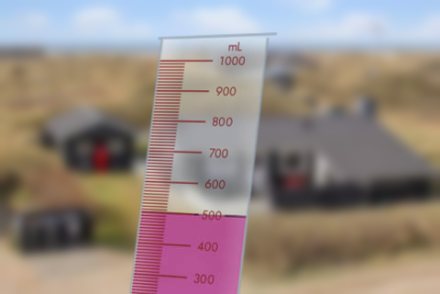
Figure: 500,mL
